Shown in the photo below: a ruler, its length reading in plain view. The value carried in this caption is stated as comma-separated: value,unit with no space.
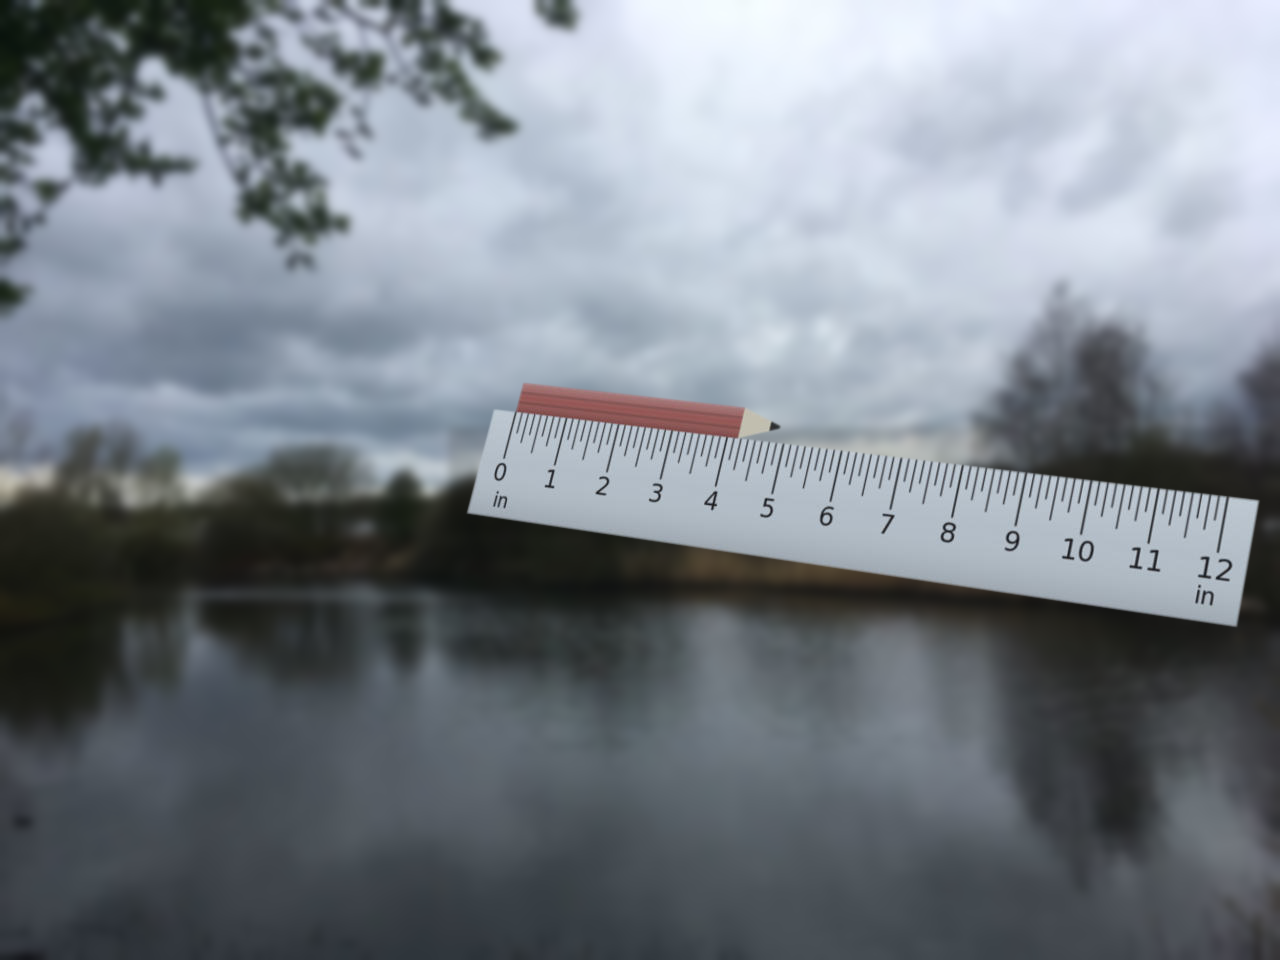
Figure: 4.875,in
